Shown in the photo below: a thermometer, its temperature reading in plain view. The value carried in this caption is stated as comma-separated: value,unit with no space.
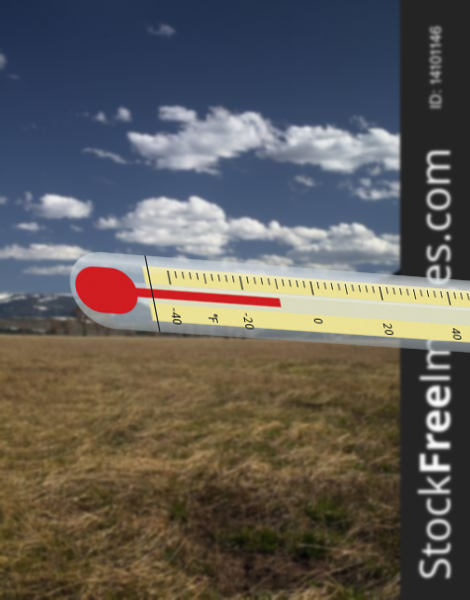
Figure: -10,°F
